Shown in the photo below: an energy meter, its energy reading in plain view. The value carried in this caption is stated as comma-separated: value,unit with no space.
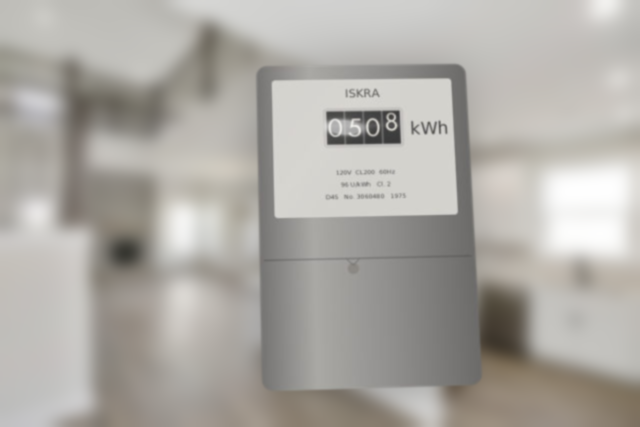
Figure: 508,kWh
